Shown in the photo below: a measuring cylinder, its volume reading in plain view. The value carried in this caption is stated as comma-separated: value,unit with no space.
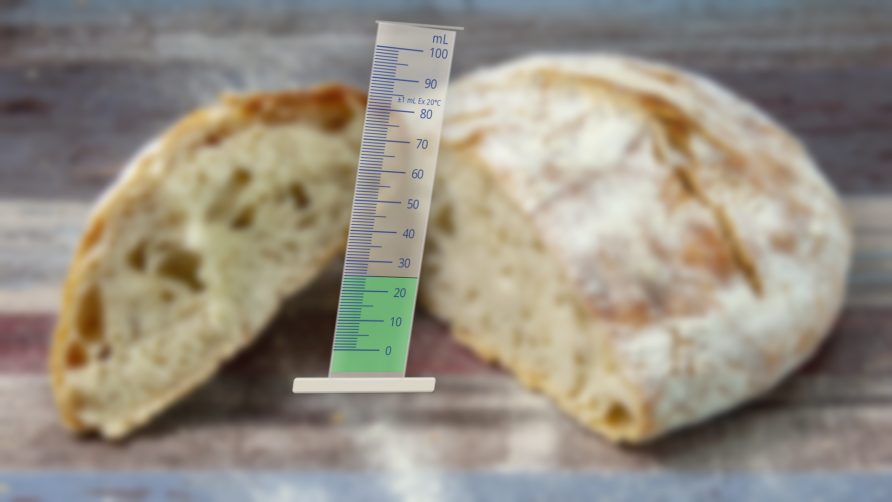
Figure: 25,mL
